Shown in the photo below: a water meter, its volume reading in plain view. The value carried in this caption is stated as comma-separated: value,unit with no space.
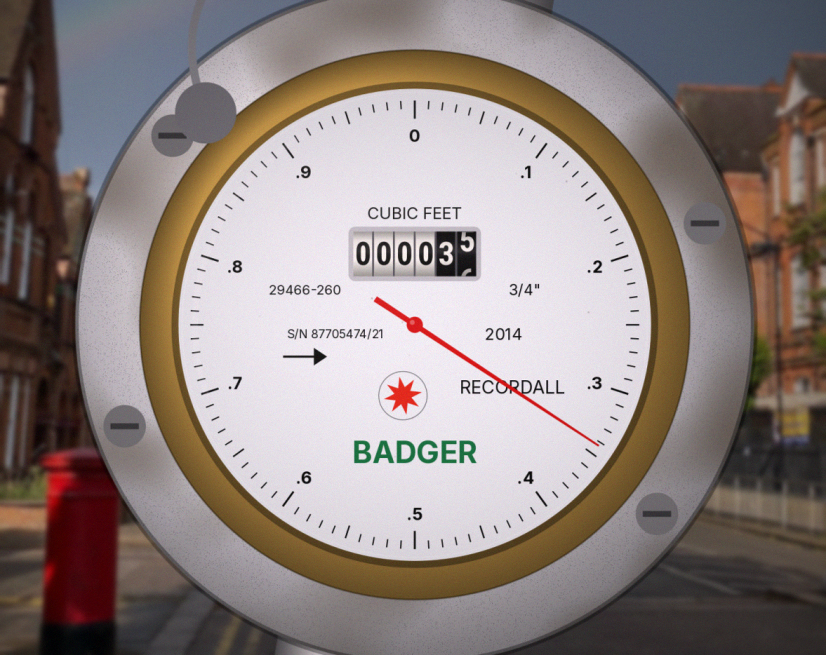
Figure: 35.34,ft³
